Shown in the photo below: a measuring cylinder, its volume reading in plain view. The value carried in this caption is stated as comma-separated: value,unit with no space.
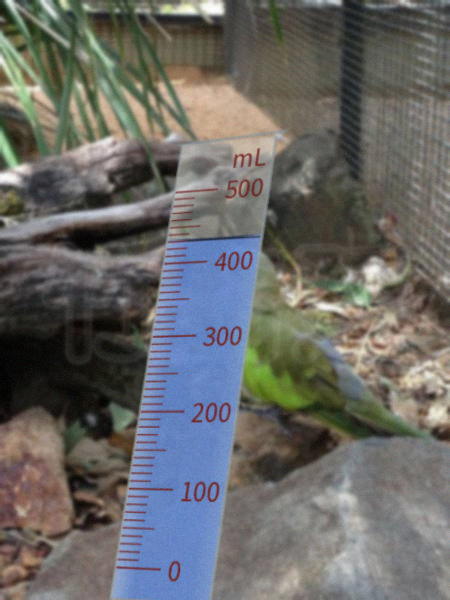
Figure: 430,mL
